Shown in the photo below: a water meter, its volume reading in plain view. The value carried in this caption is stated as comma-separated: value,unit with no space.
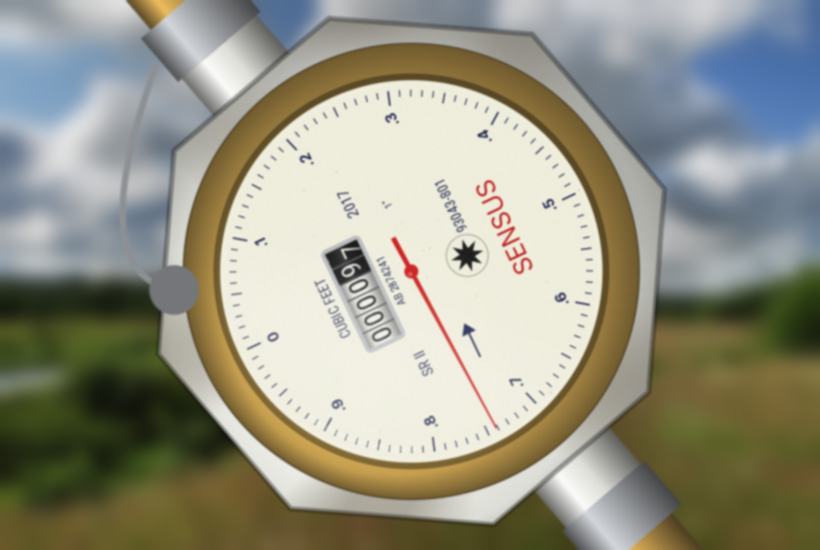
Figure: 96.74,ft³
